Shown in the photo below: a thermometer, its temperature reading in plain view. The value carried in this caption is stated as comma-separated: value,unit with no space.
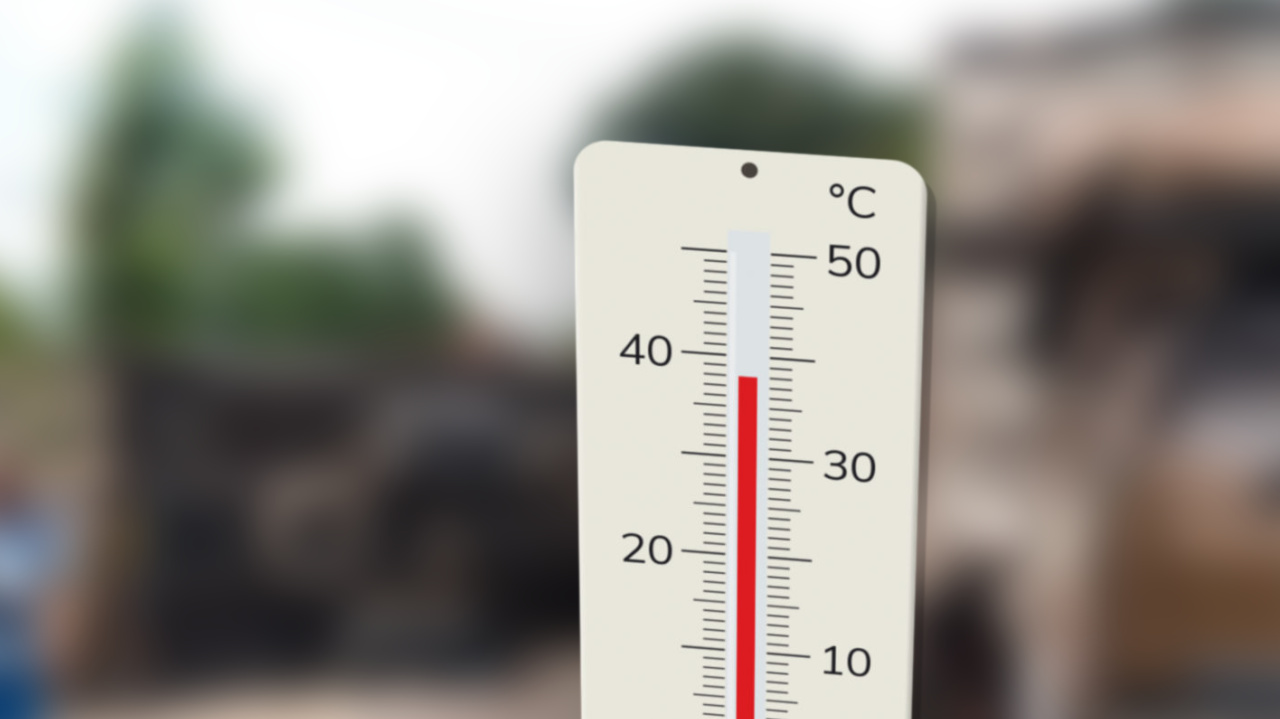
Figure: 38,°C
